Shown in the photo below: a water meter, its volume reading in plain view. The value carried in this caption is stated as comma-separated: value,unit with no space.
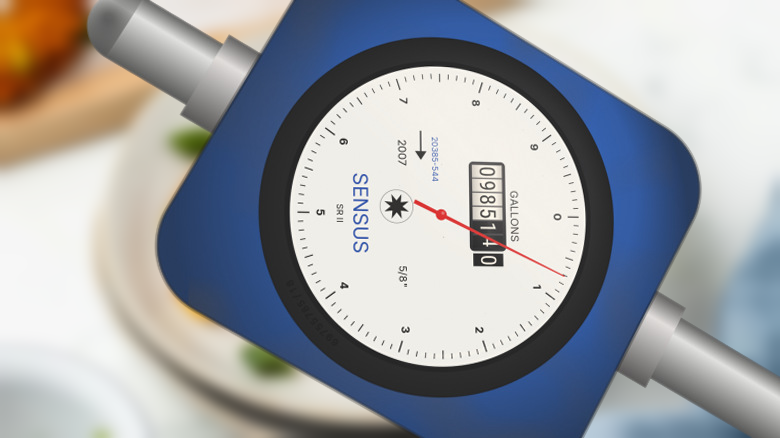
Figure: 985140.7,gal
